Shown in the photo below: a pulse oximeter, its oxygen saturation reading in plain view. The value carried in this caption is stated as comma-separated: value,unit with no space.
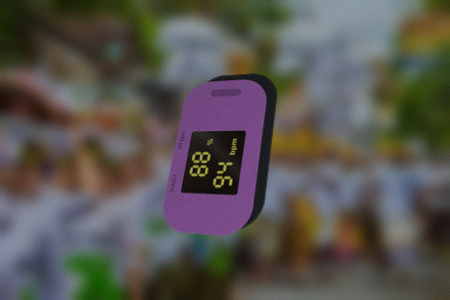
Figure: 88,%
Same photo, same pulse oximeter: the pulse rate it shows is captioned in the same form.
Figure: 94,bpm
